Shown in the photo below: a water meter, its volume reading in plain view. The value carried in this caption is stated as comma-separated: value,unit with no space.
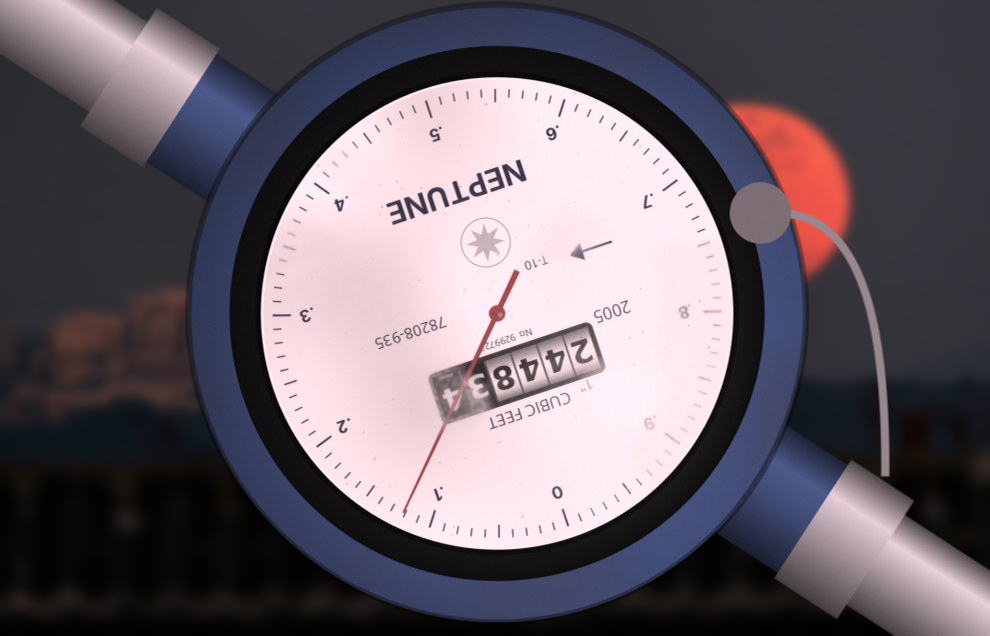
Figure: 244834.12,ft³
